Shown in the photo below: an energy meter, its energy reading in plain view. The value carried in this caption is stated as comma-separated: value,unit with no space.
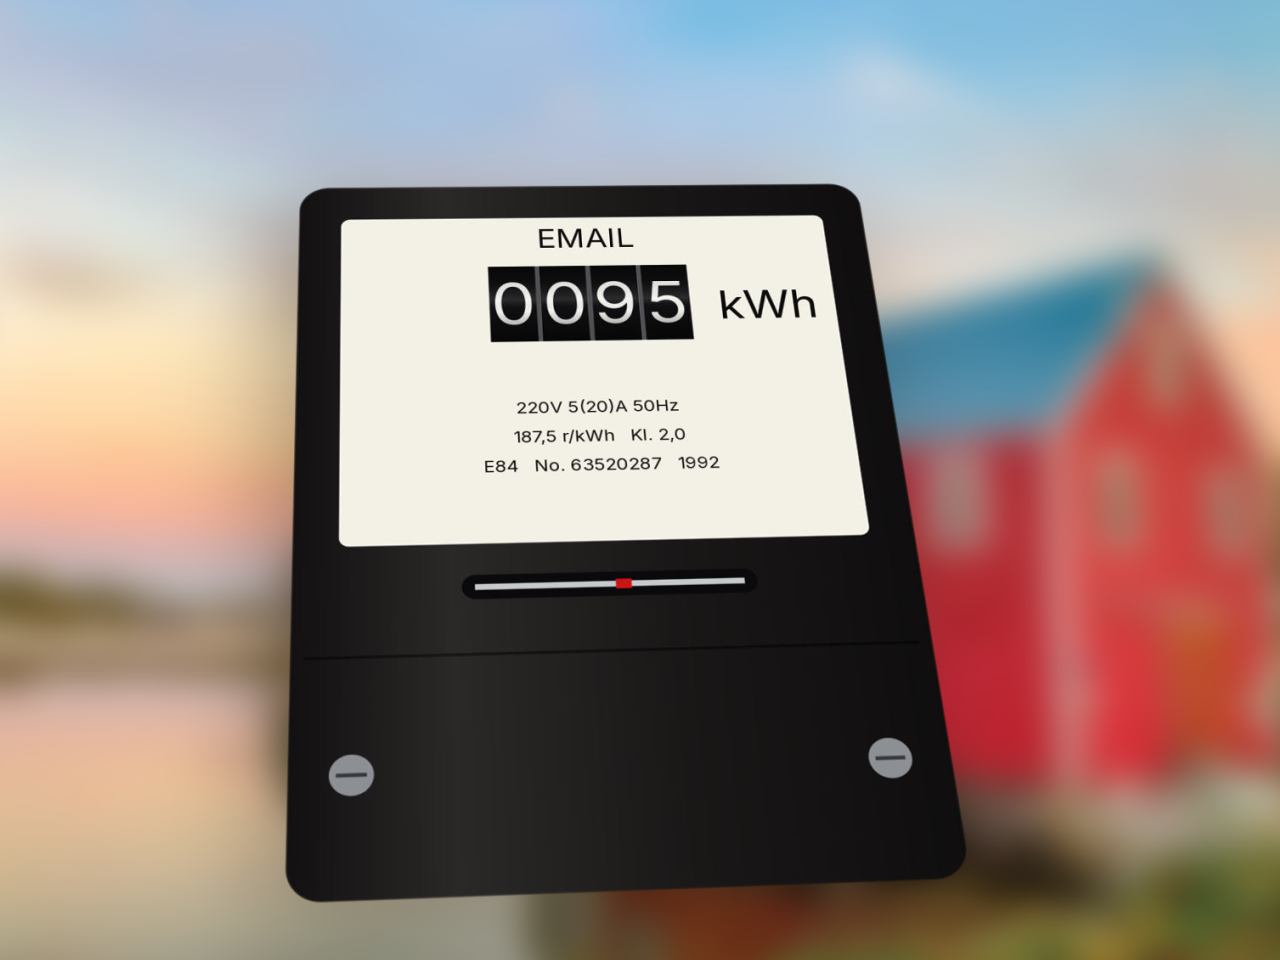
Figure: 95,kWh
